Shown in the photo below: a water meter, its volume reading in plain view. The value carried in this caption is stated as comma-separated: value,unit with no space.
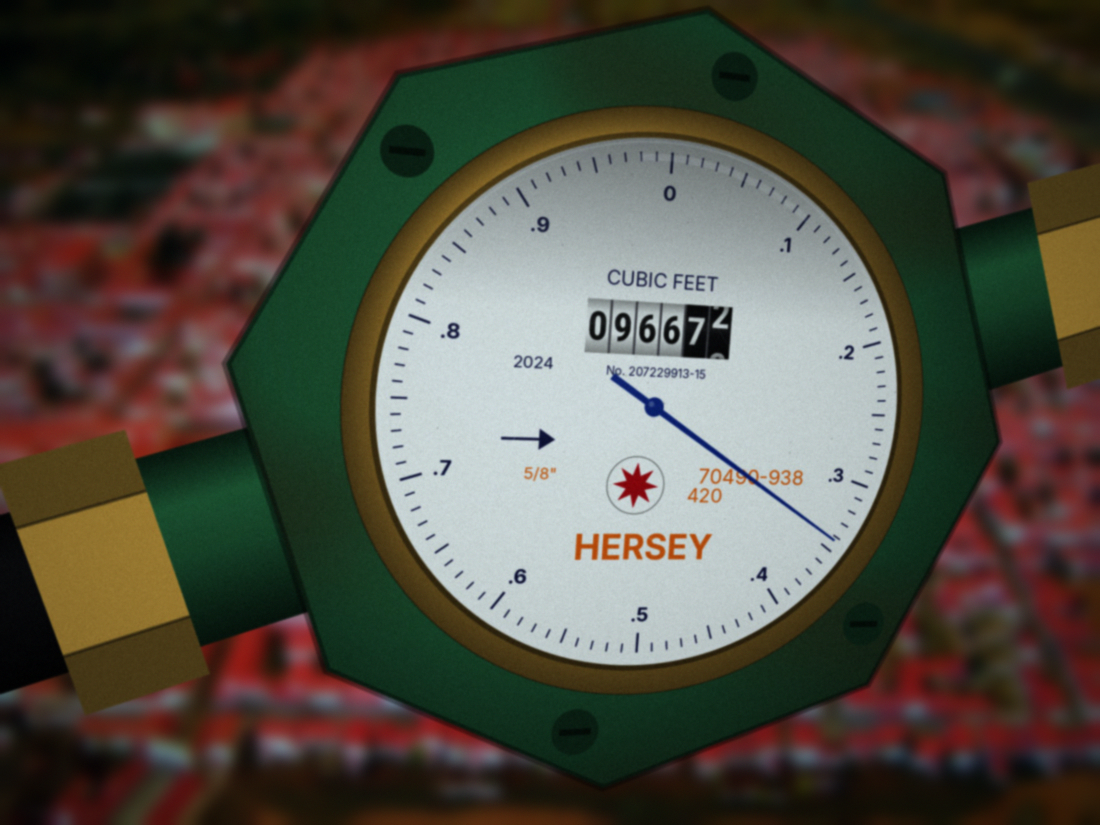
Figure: 96672.34,ft³
